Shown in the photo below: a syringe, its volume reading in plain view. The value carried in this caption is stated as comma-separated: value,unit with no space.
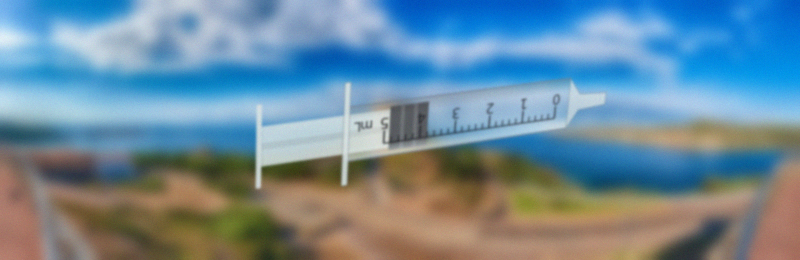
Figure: 3.8,mL
